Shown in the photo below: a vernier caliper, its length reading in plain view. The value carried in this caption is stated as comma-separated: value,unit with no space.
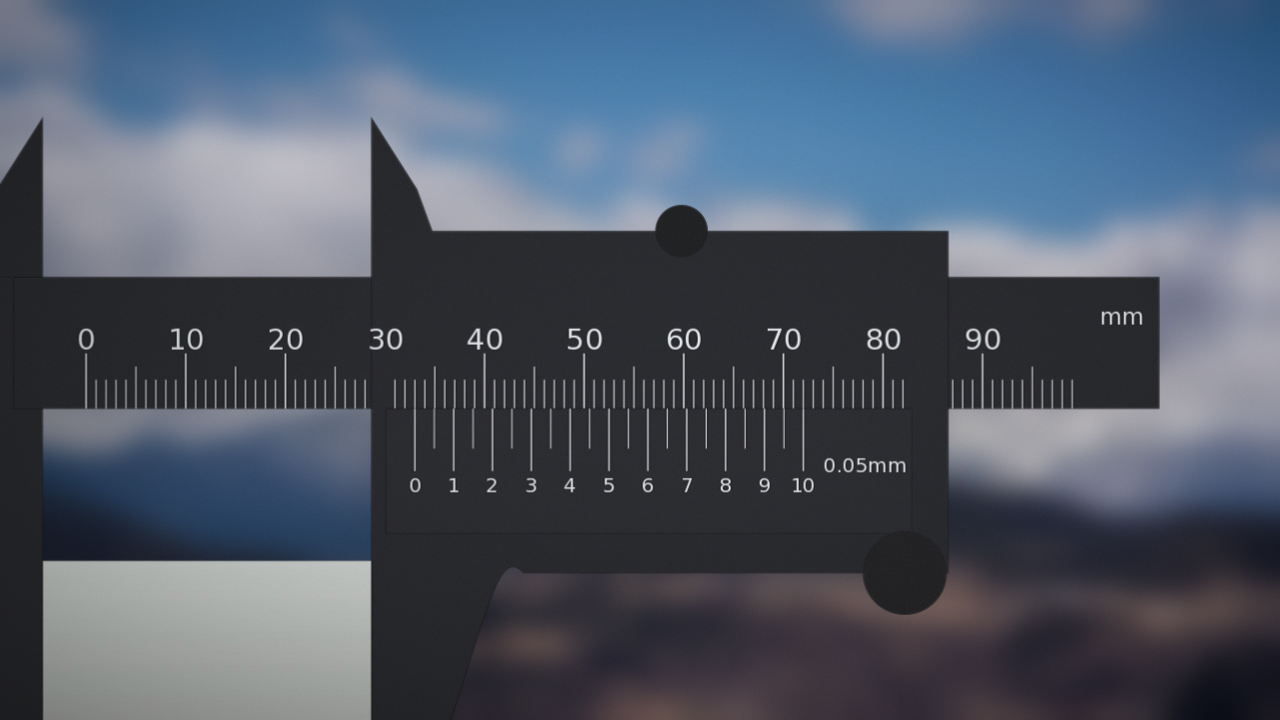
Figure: 33.0,mm
